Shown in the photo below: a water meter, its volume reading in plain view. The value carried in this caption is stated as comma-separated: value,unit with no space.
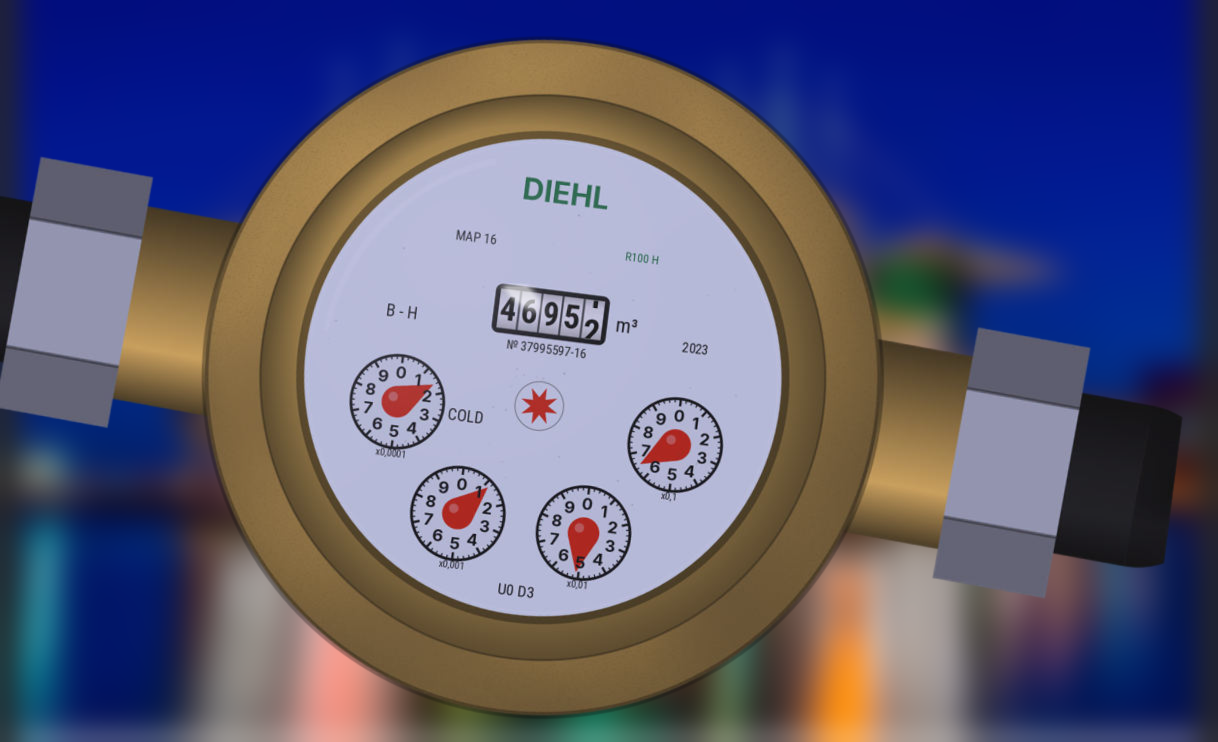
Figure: 46951.6511,m³
